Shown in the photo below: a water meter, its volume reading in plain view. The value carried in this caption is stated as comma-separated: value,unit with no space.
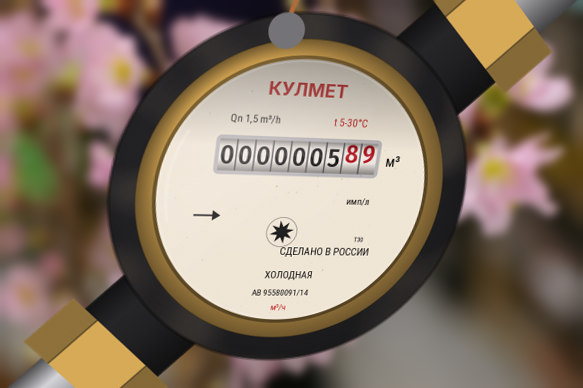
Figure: 5.89,m³
